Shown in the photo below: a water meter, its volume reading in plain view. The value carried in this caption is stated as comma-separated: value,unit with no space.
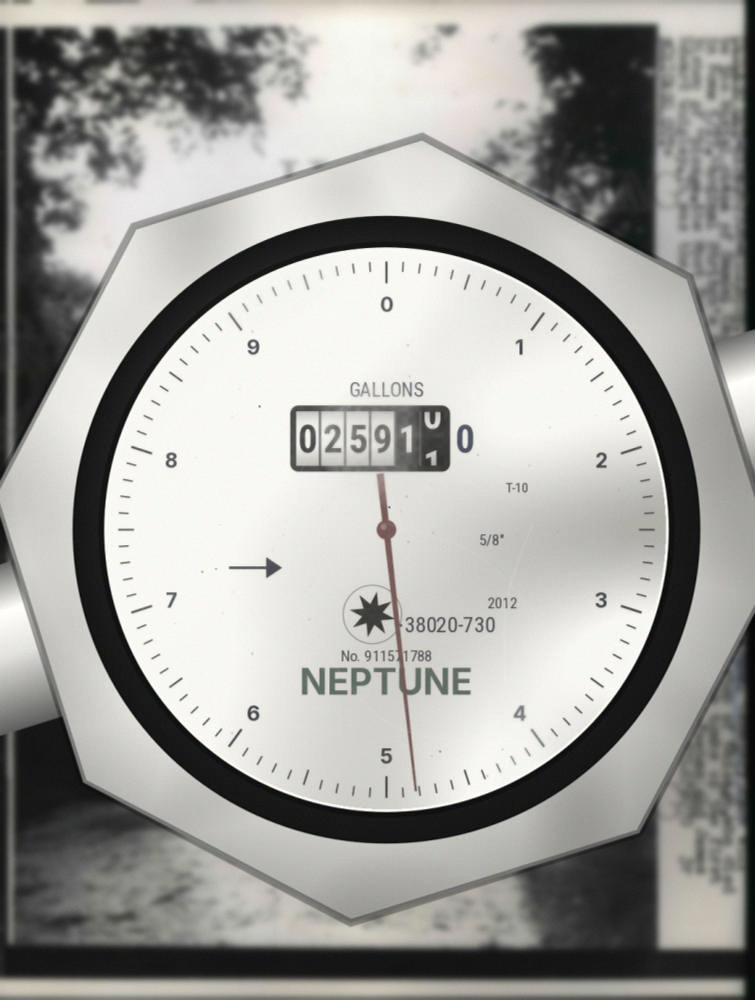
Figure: 259104.8,gal
